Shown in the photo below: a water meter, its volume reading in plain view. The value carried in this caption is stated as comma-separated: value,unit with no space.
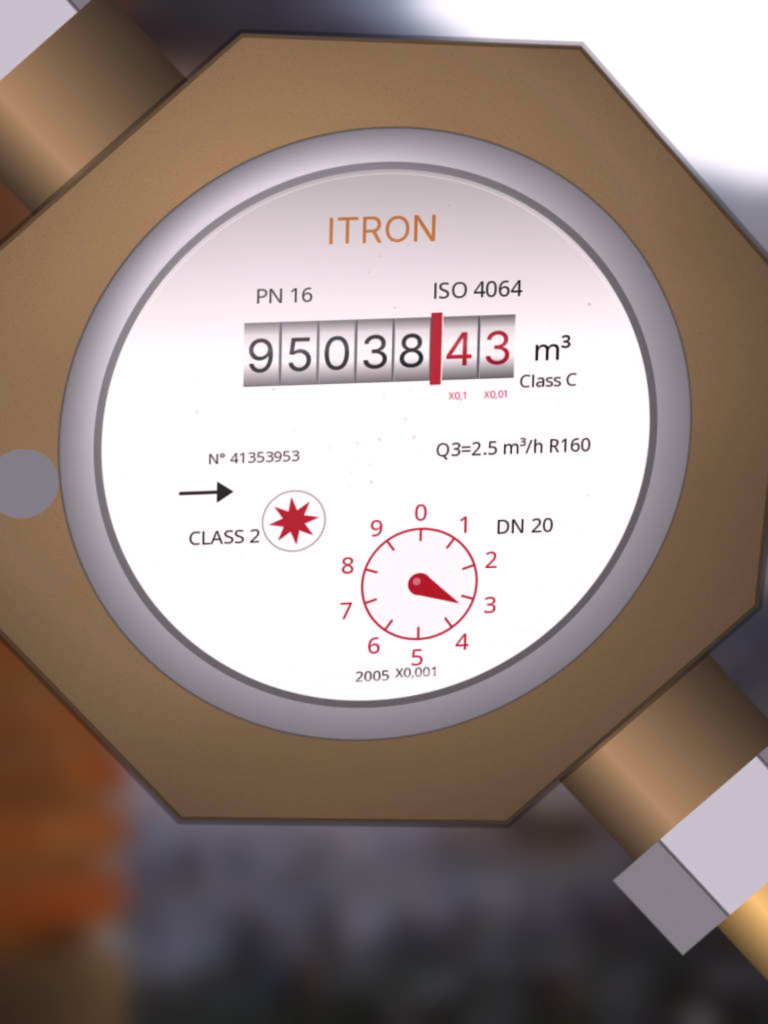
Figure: 95038.433,m³
